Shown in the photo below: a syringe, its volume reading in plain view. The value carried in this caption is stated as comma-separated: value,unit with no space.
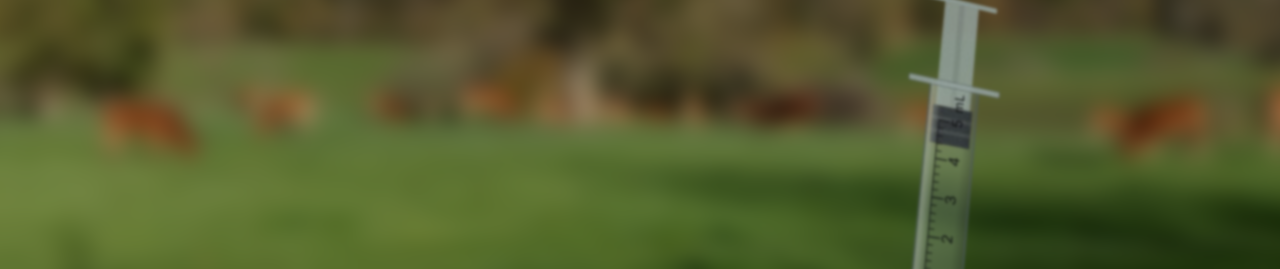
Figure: 4.4,mL
